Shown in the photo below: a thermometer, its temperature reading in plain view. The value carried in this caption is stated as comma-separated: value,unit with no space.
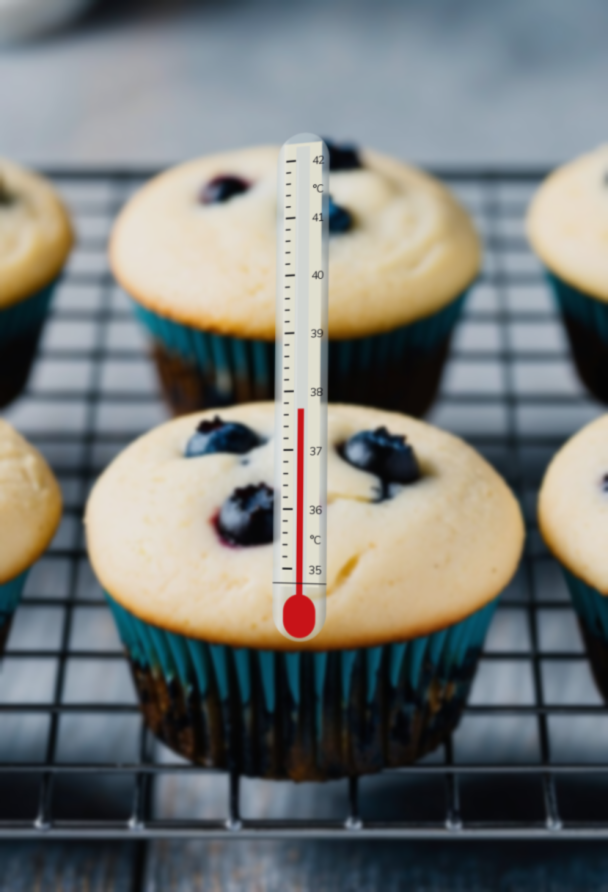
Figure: 37.7,°C
